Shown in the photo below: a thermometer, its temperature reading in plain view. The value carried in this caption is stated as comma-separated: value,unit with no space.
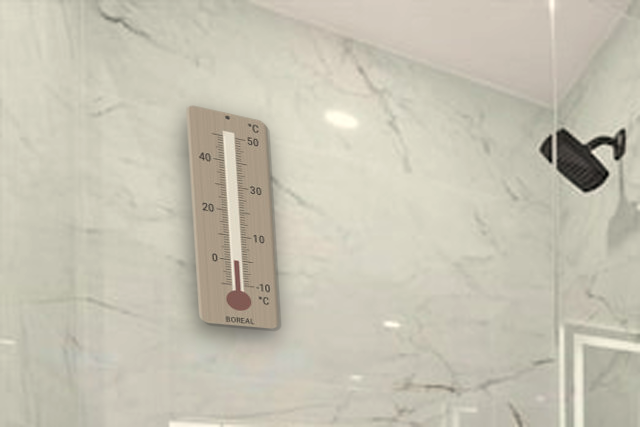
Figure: 0,°C
